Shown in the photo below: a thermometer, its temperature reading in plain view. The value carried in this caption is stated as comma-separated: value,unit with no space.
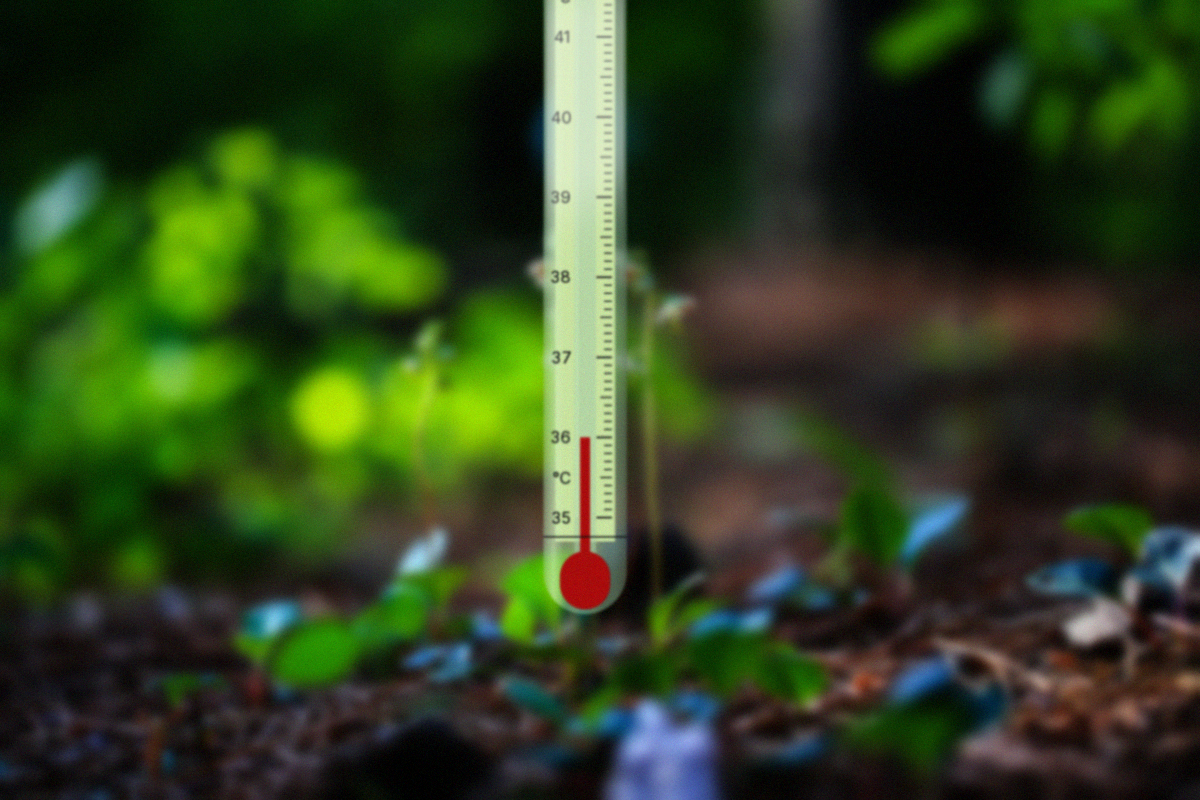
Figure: 36,°C
